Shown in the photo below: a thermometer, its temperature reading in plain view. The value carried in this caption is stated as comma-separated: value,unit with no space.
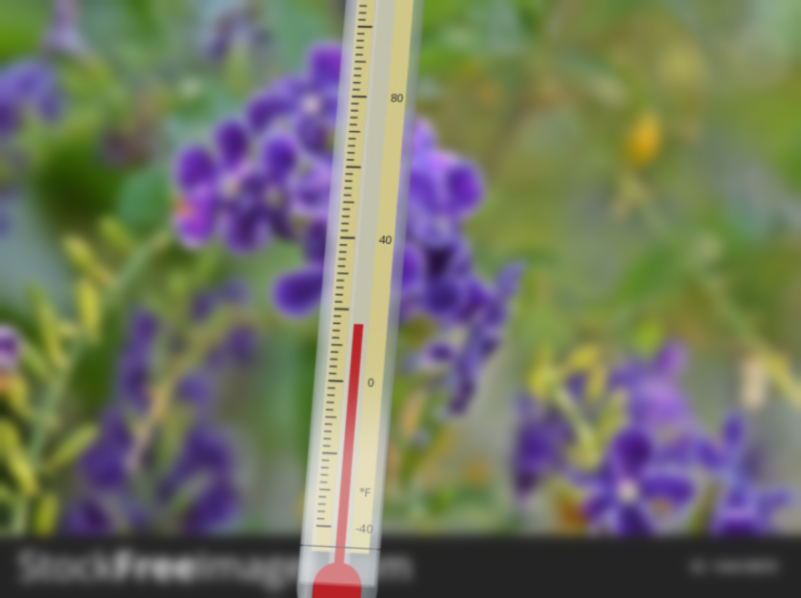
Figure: 16,°F
